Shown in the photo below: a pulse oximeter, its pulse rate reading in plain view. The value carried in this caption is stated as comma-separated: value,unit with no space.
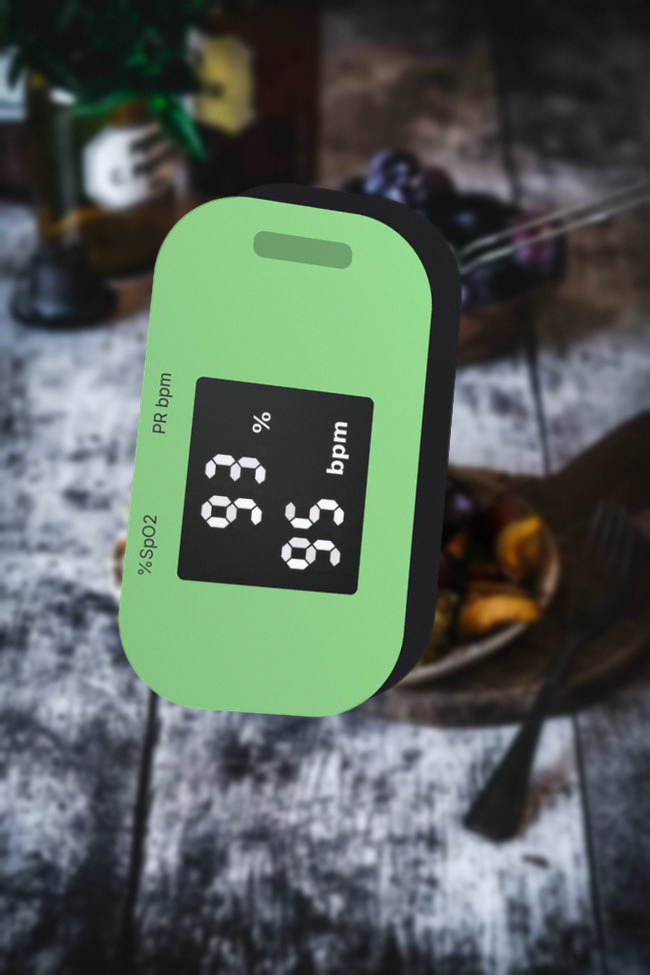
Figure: 95,bpm
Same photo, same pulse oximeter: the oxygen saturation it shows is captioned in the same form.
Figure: 93,%
